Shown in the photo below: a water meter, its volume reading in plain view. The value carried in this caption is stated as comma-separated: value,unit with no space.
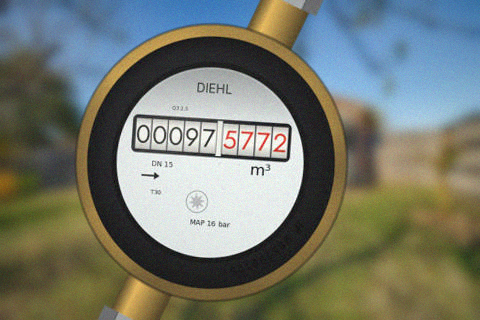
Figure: 97.5772,m³
